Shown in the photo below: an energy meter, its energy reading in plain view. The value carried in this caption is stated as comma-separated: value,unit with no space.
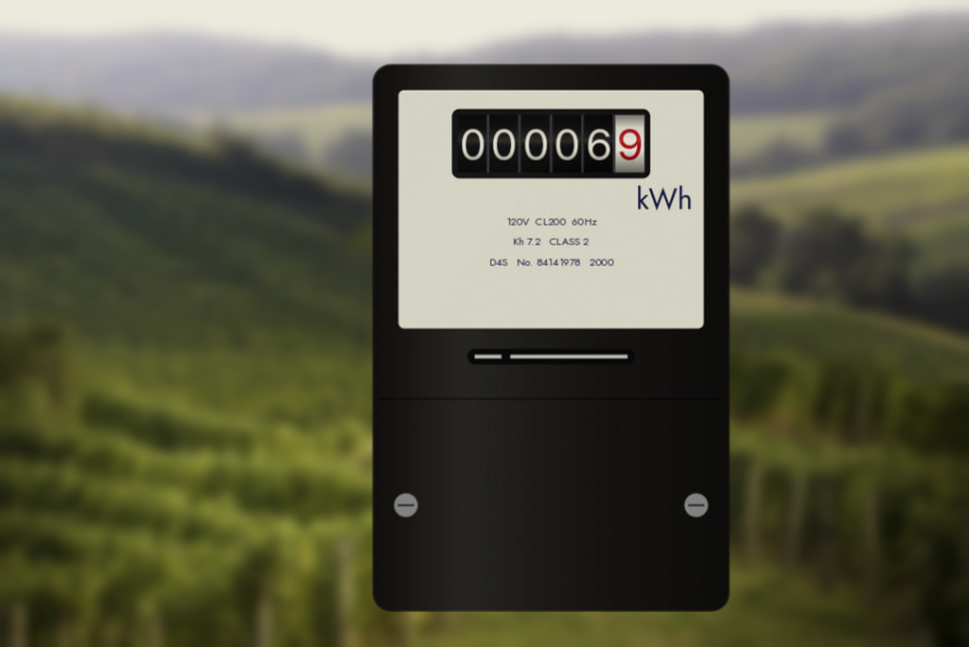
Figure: 6.9,kWh
